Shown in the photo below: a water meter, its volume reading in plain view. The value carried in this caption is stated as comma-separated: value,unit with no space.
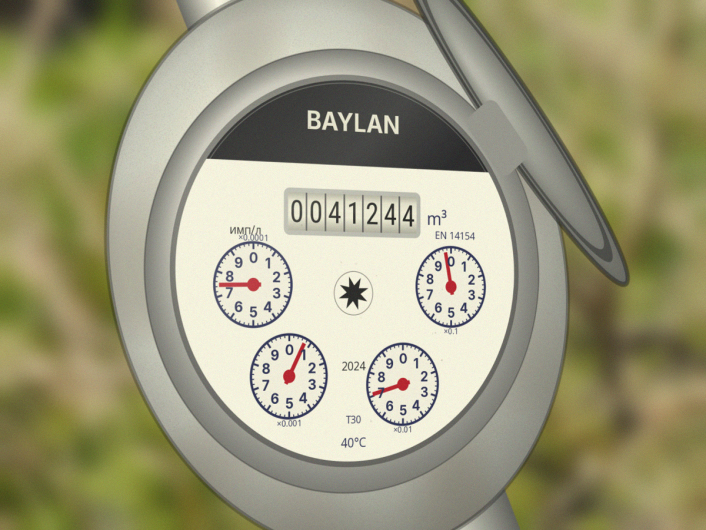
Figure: 41243.9707,m³
